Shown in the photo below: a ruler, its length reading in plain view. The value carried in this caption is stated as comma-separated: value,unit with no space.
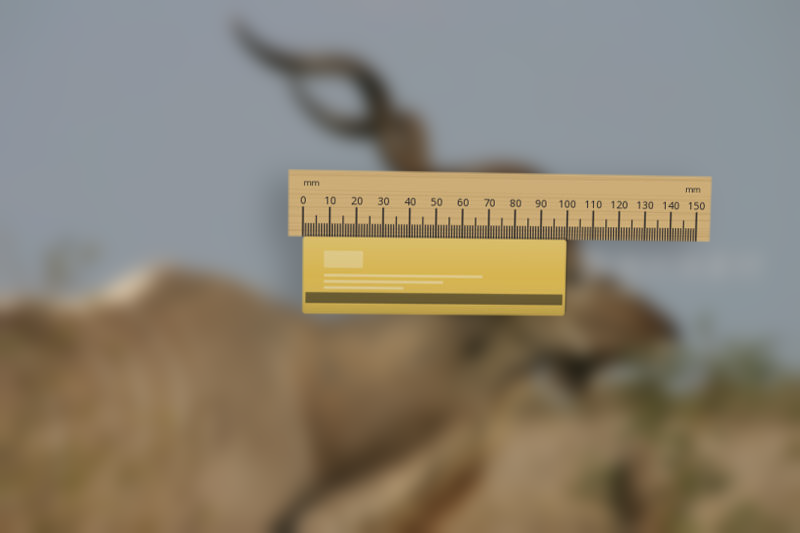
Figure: 100,mm
